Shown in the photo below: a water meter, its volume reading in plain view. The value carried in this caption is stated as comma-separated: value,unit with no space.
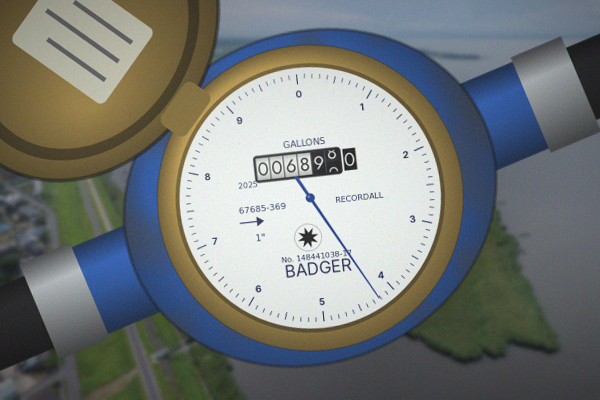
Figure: 68984.2,gal
